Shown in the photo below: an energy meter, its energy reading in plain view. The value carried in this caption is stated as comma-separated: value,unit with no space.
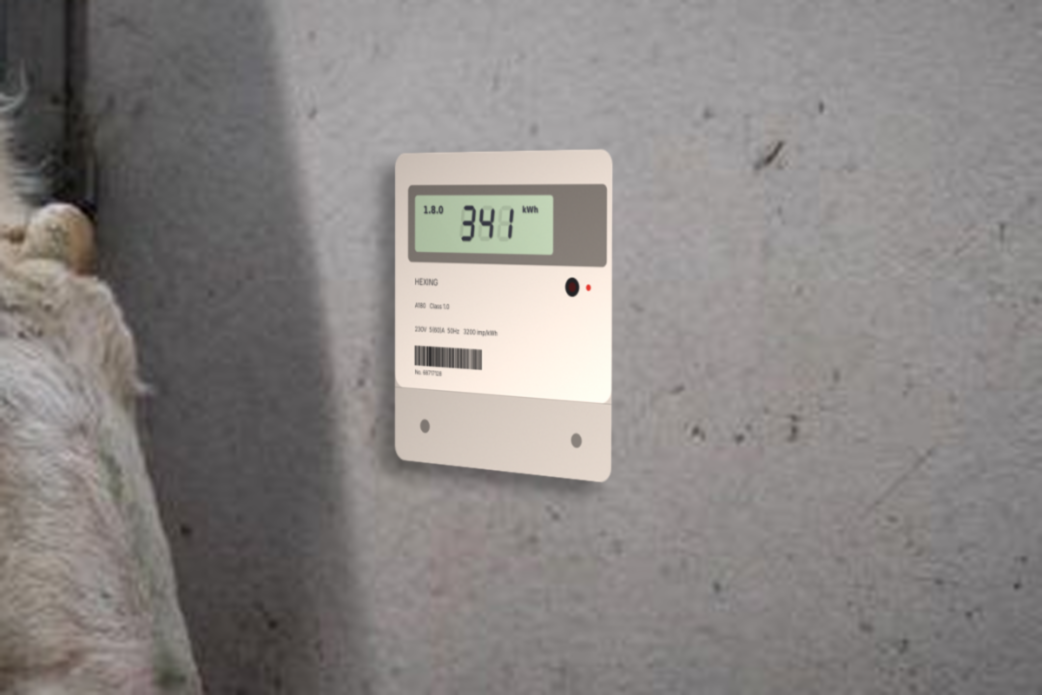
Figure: 341,kWh
